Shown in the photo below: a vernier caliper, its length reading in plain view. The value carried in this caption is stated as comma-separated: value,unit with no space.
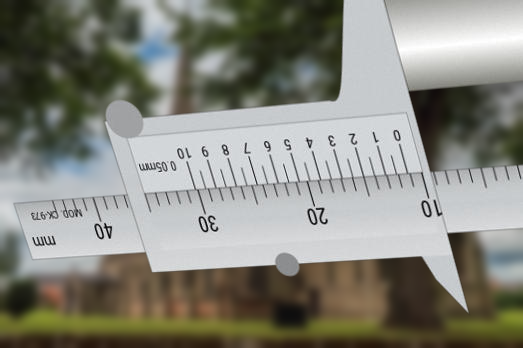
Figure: 11.2,mm
